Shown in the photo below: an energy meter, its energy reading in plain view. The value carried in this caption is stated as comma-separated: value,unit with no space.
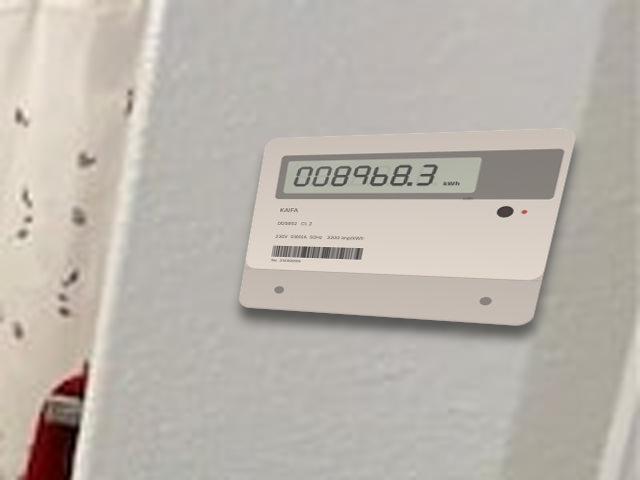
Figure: 8968.3,kWh
